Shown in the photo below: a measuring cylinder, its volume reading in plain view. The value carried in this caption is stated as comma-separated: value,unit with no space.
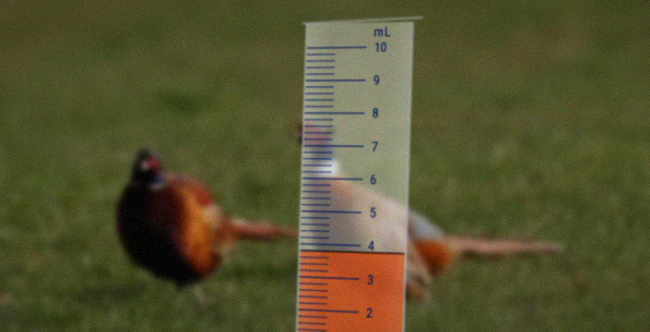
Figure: 3.8,mL
